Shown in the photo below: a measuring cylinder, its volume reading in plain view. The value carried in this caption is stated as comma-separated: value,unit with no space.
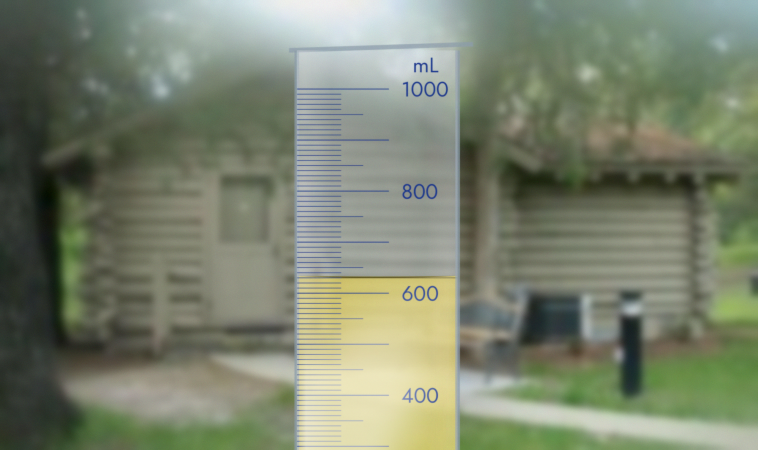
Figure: 630,mL
